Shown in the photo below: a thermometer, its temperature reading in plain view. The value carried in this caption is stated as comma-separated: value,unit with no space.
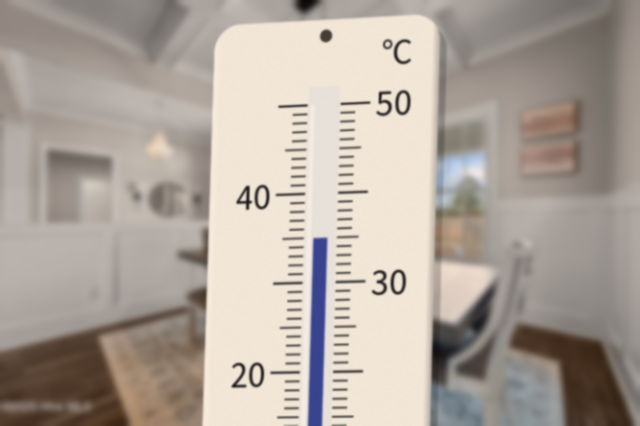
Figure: 35,°C
